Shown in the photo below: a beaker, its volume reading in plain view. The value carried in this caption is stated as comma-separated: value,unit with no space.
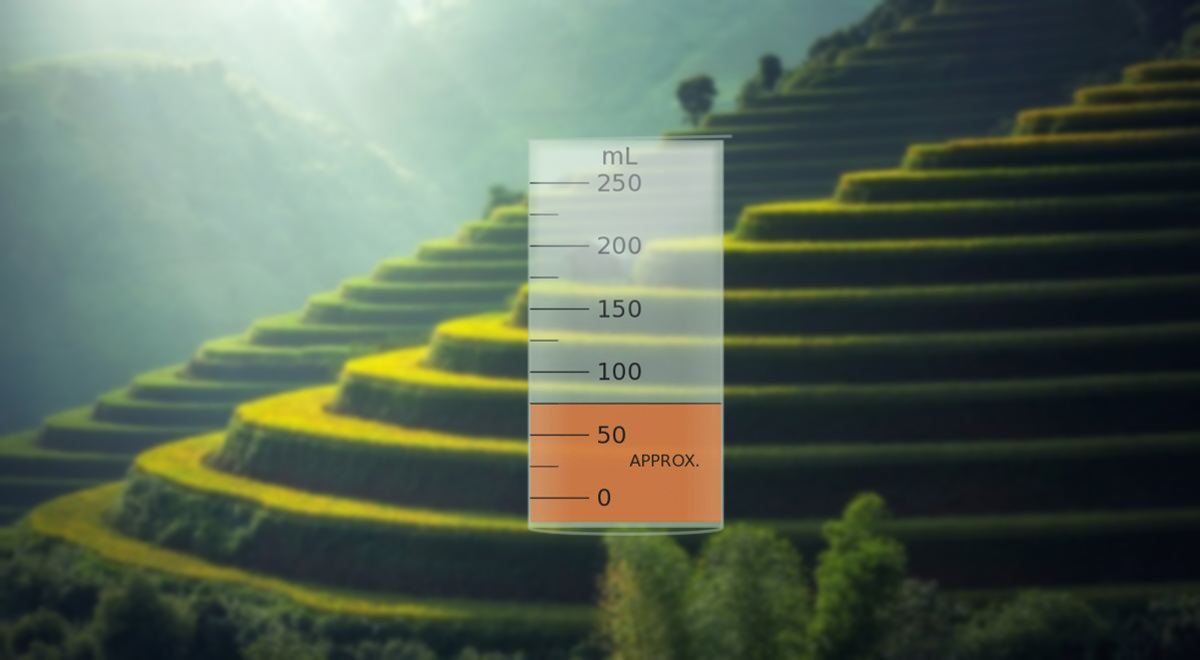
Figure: 75,mL
